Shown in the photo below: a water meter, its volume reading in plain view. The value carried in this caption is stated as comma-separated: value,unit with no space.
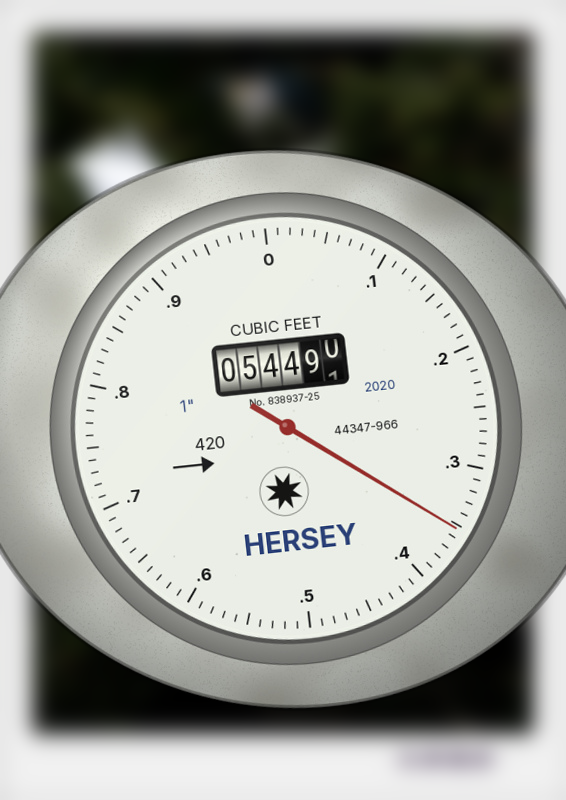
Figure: 54490.35,ft³
